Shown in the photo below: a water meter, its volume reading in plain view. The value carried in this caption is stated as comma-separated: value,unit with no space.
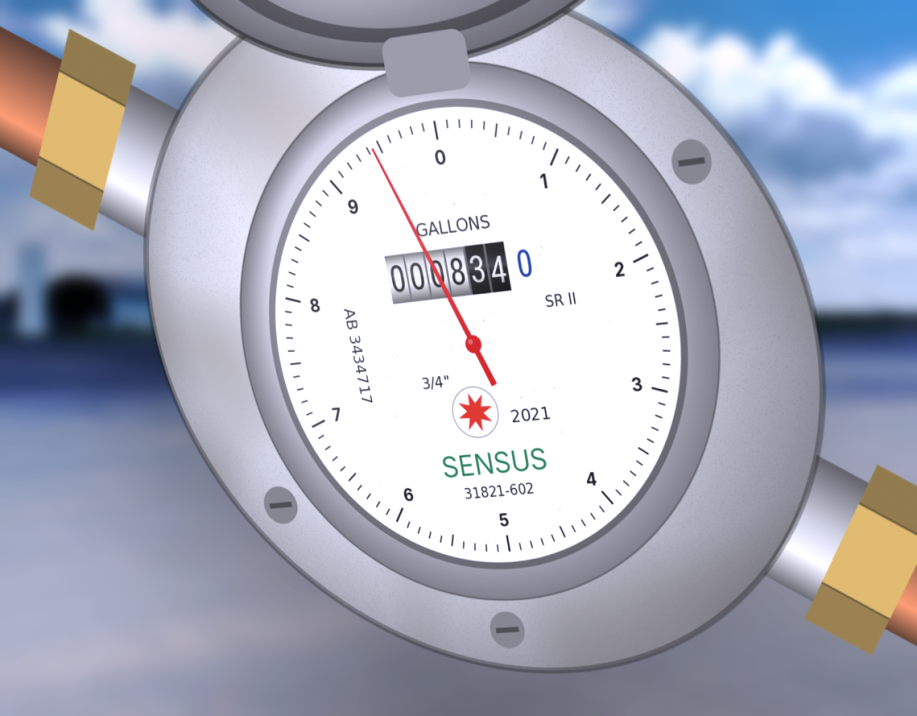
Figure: 8339.4,gal
